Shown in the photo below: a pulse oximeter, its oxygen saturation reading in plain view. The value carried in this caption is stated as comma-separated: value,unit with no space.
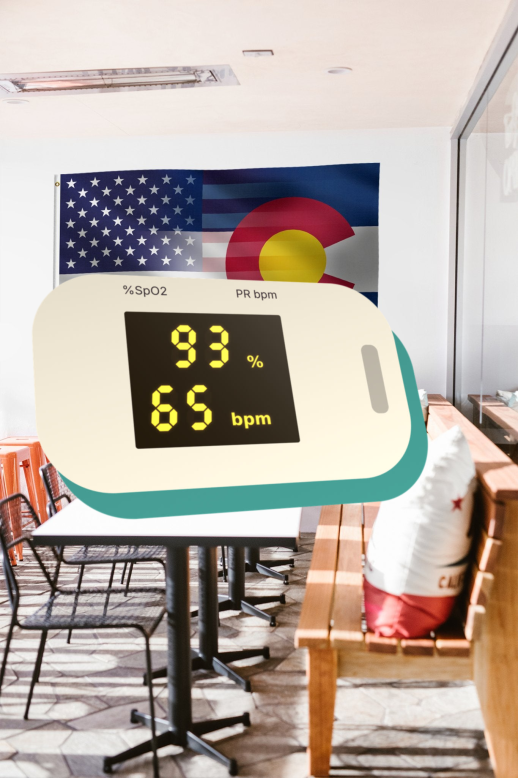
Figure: 93,%
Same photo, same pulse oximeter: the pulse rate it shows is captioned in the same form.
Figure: 65,bpm
